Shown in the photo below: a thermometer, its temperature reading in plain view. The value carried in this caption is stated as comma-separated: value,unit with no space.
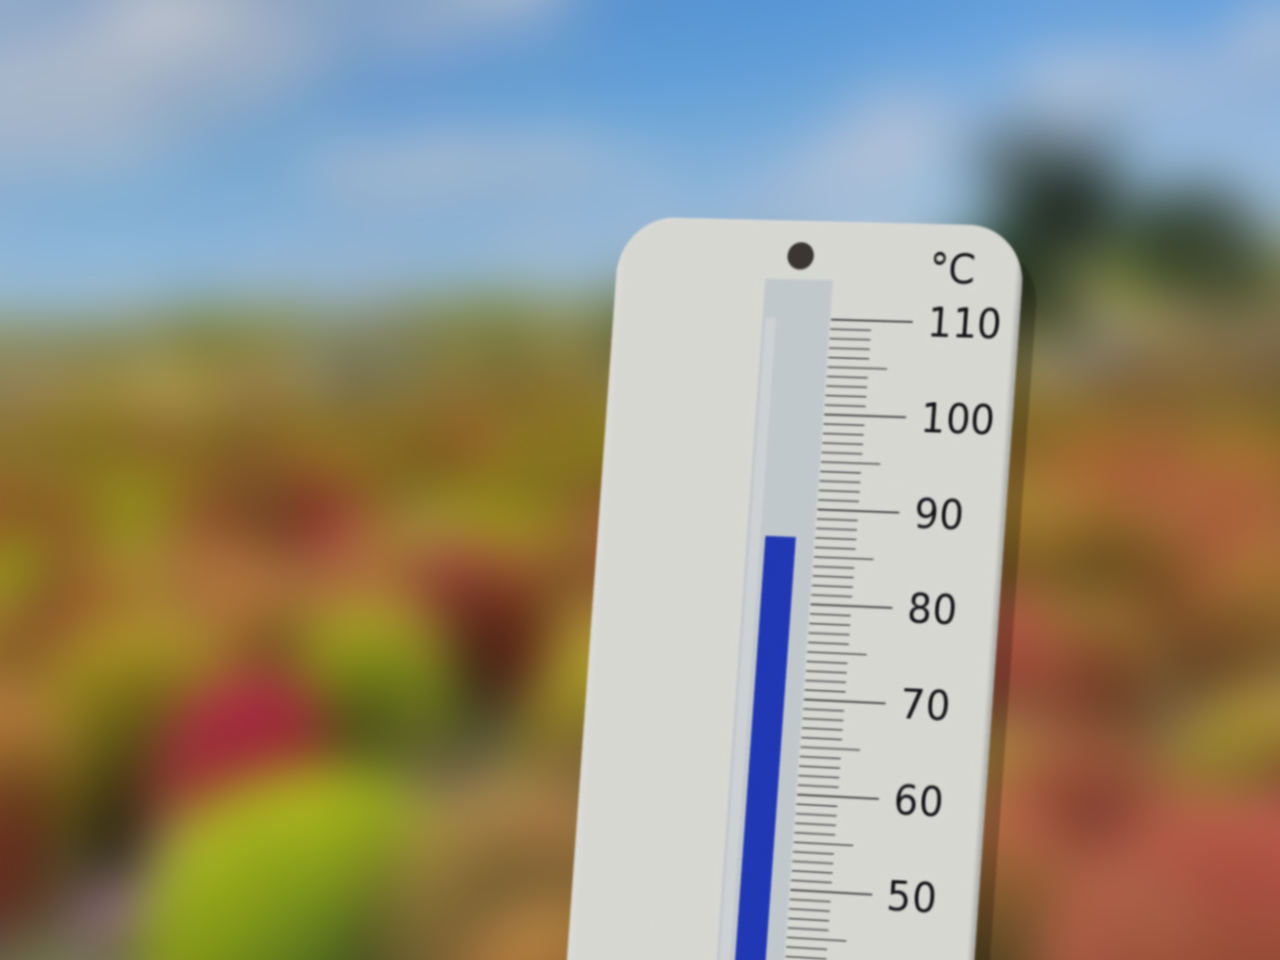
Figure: 87,°C
